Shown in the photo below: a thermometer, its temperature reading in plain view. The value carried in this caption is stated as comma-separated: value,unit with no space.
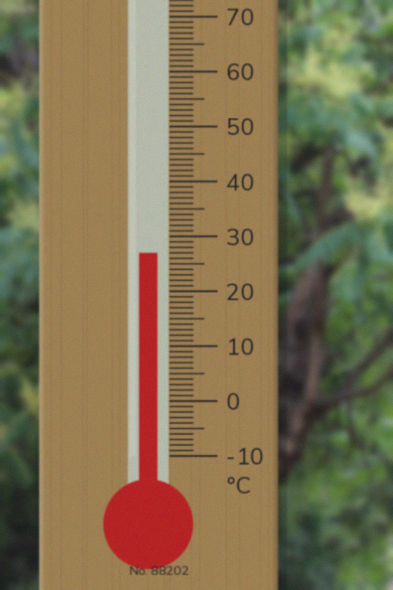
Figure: 27,°C
